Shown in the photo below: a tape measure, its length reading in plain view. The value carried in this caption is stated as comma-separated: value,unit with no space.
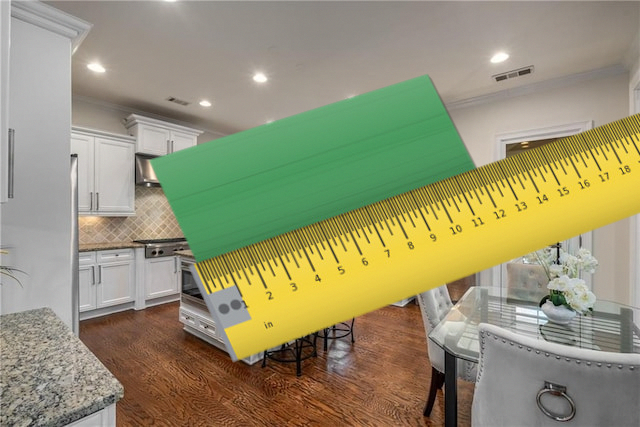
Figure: 12,in
